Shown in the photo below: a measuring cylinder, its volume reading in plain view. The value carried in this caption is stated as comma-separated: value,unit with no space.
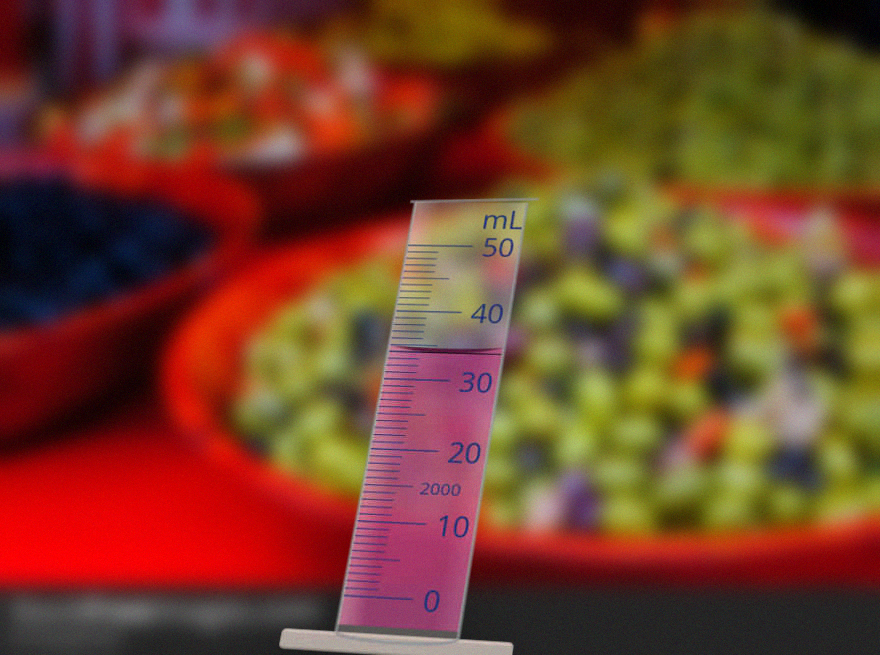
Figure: 34,mL
